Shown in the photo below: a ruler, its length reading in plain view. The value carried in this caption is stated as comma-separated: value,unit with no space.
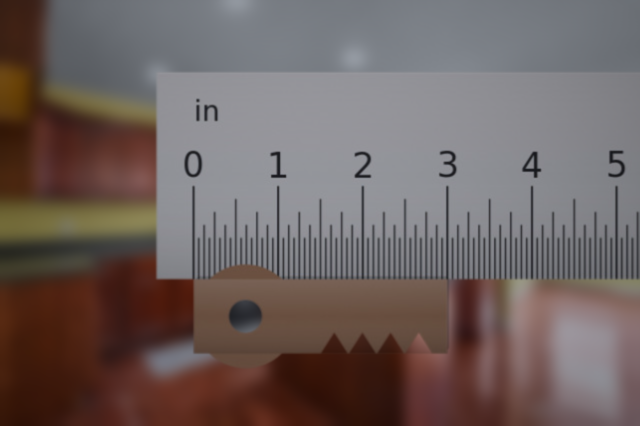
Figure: 3,in
